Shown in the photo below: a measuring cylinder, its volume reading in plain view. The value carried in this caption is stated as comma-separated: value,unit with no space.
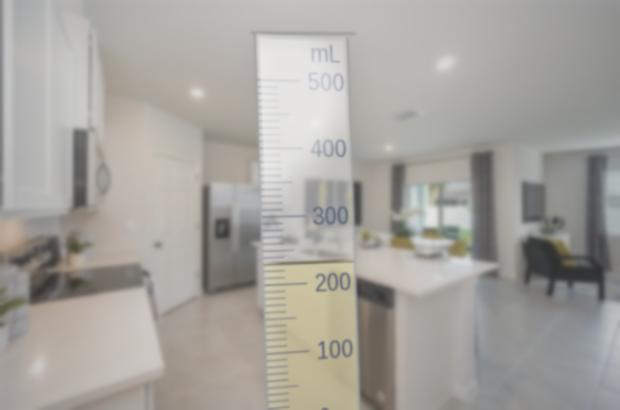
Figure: 230,mL
